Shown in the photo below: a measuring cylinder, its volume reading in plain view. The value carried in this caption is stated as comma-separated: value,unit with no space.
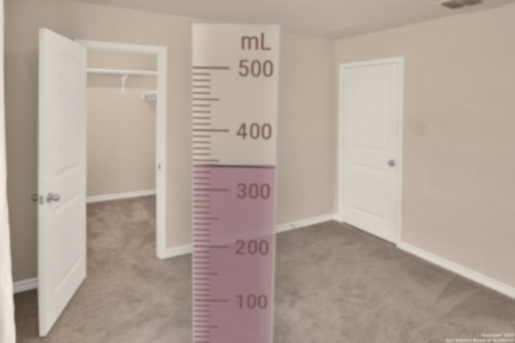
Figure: 340,mL
